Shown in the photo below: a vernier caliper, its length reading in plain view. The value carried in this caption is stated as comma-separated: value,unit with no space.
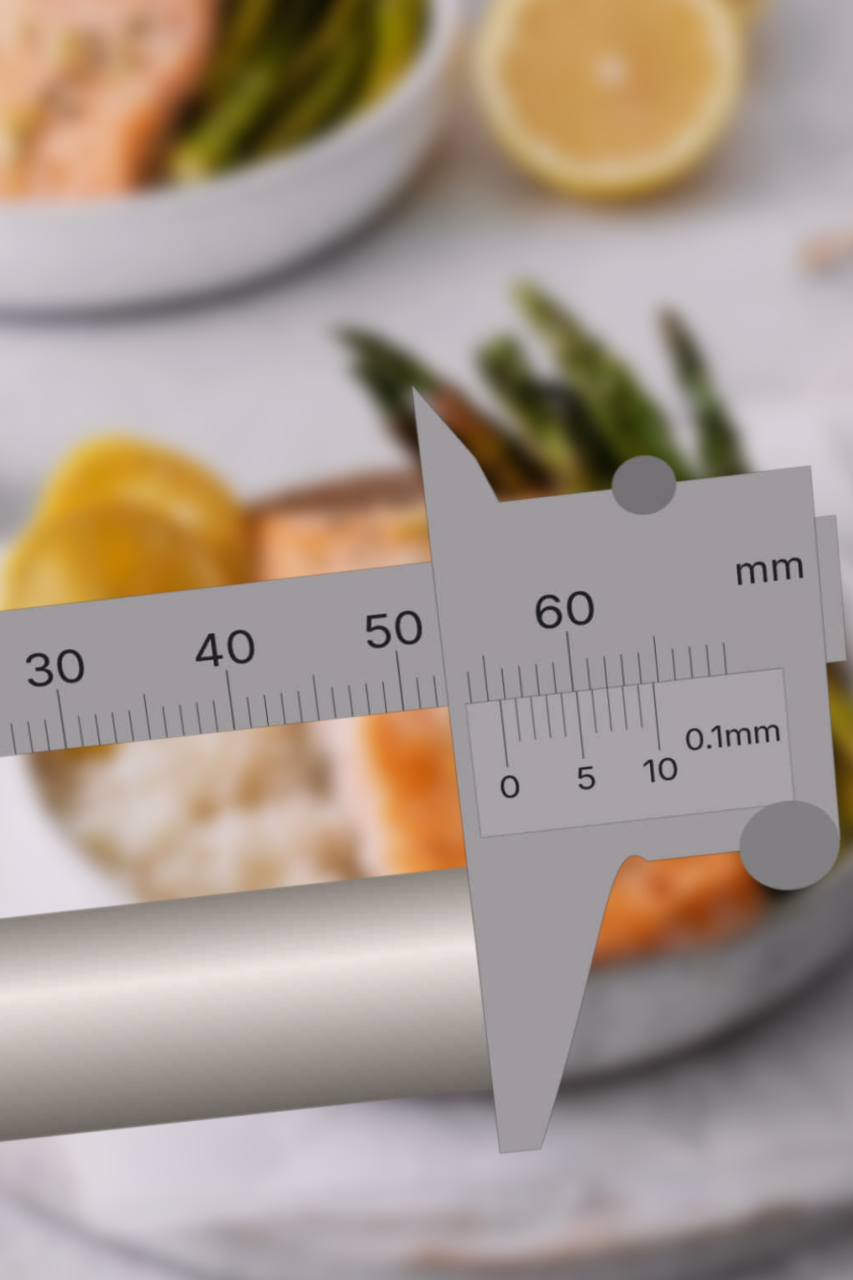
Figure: 55.7,mm
